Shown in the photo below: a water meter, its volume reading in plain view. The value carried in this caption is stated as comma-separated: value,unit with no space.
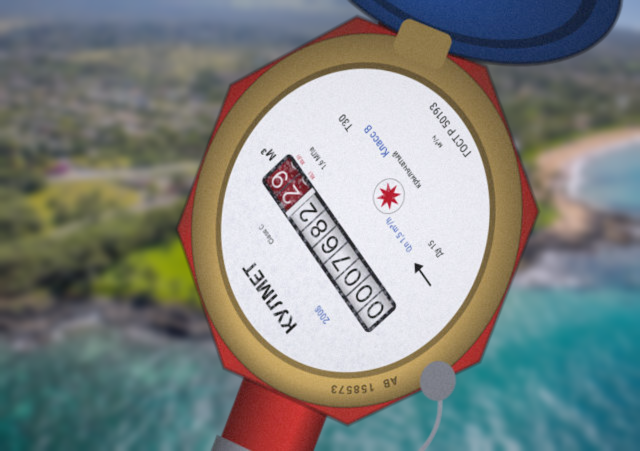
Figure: 7682.29,m³
